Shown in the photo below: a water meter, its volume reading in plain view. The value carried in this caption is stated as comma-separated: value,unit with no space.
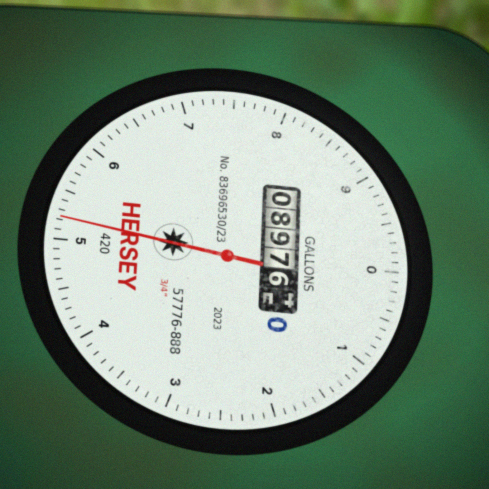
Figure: 897645.2,gal
